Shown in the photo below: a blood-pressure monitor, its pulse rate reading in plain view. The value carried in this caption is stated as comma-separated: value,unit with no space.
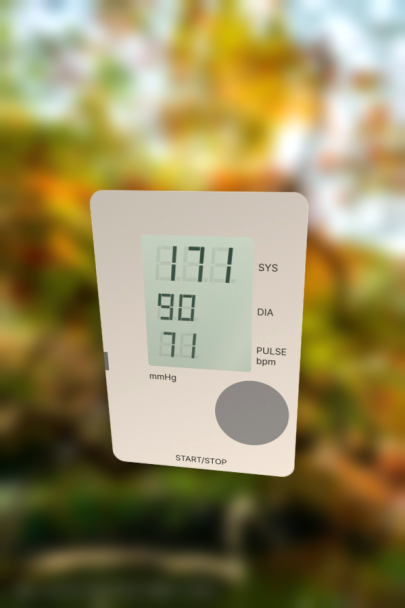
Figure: 71,bpm
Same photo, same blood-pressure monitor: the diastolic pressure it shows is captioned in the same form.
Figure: 90,mmHg
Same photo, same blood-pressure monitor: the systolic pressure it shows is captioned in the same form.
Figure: 171,mmHg
